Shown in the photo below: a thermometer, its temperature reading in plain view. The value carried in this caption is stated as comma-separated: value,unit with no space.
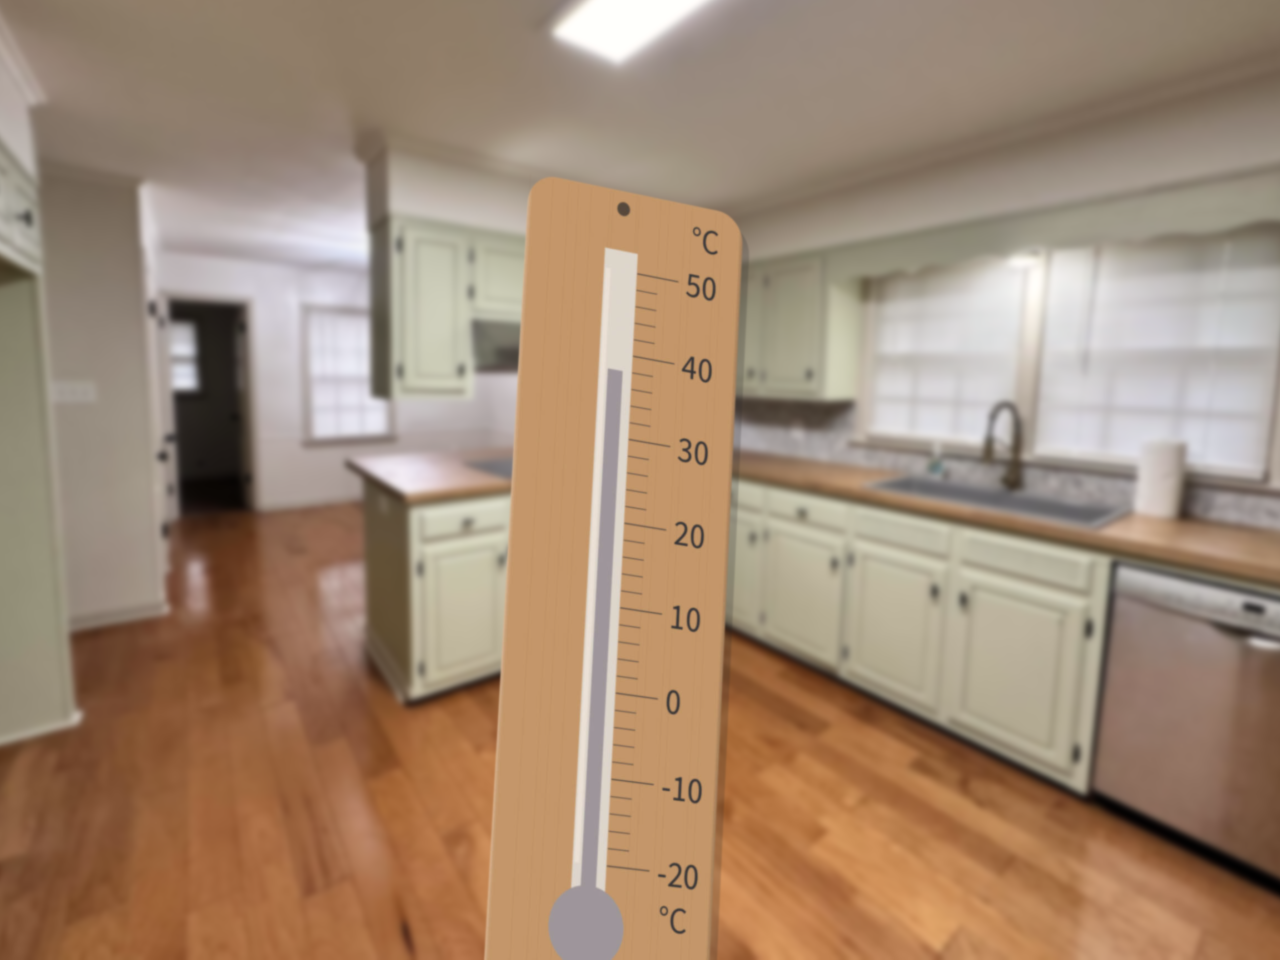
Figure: 38,°C
